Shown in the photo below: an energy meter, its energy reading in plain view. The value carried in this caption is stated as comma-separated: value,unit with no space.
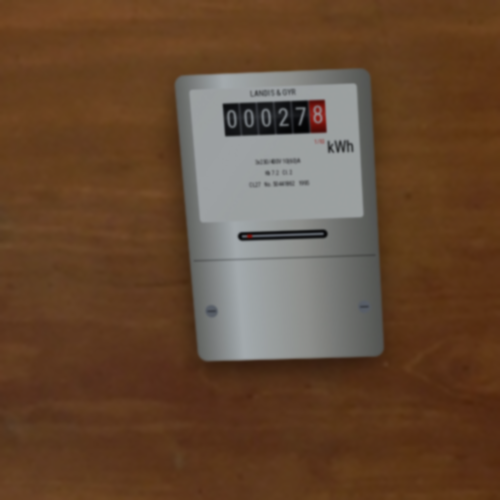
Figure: 27.8,kWh
